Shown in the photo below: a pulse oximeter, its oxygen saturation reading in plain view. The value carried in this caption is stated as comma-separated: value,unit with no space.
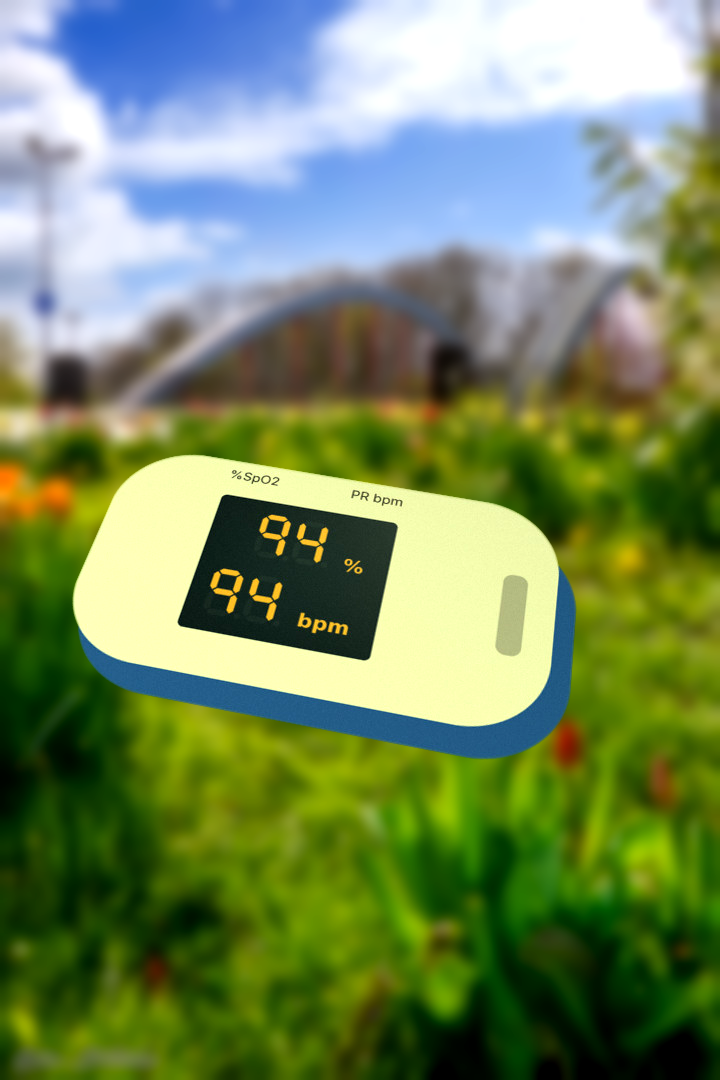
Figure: 94,%
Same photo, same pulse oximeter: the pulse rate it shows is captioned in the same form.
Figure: 94,bpm
